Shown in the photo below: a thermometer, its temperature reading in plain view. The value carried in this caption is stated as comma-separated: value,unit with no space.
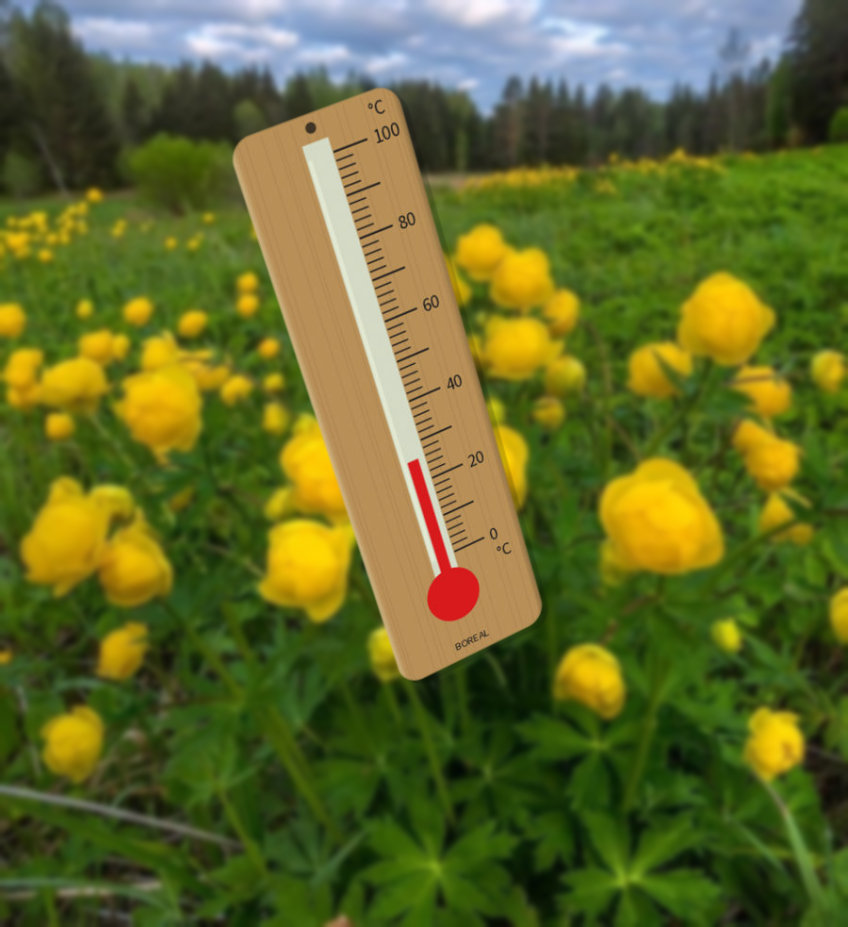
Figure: 26,°C
